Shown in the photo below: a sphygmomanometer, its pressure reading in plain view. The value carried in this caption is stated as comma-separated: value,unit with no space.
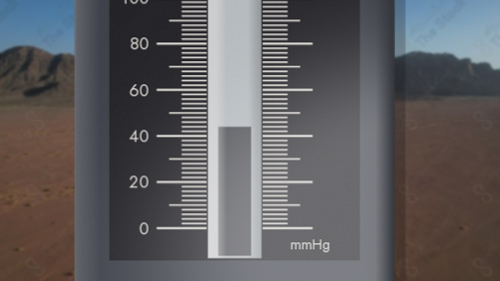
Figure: 44,mmHg
